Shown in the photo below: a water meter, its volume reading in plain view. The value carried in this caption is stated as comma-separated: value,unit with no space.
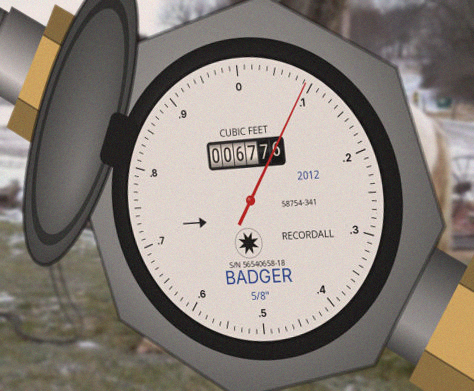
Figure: 6776.09,ft³
